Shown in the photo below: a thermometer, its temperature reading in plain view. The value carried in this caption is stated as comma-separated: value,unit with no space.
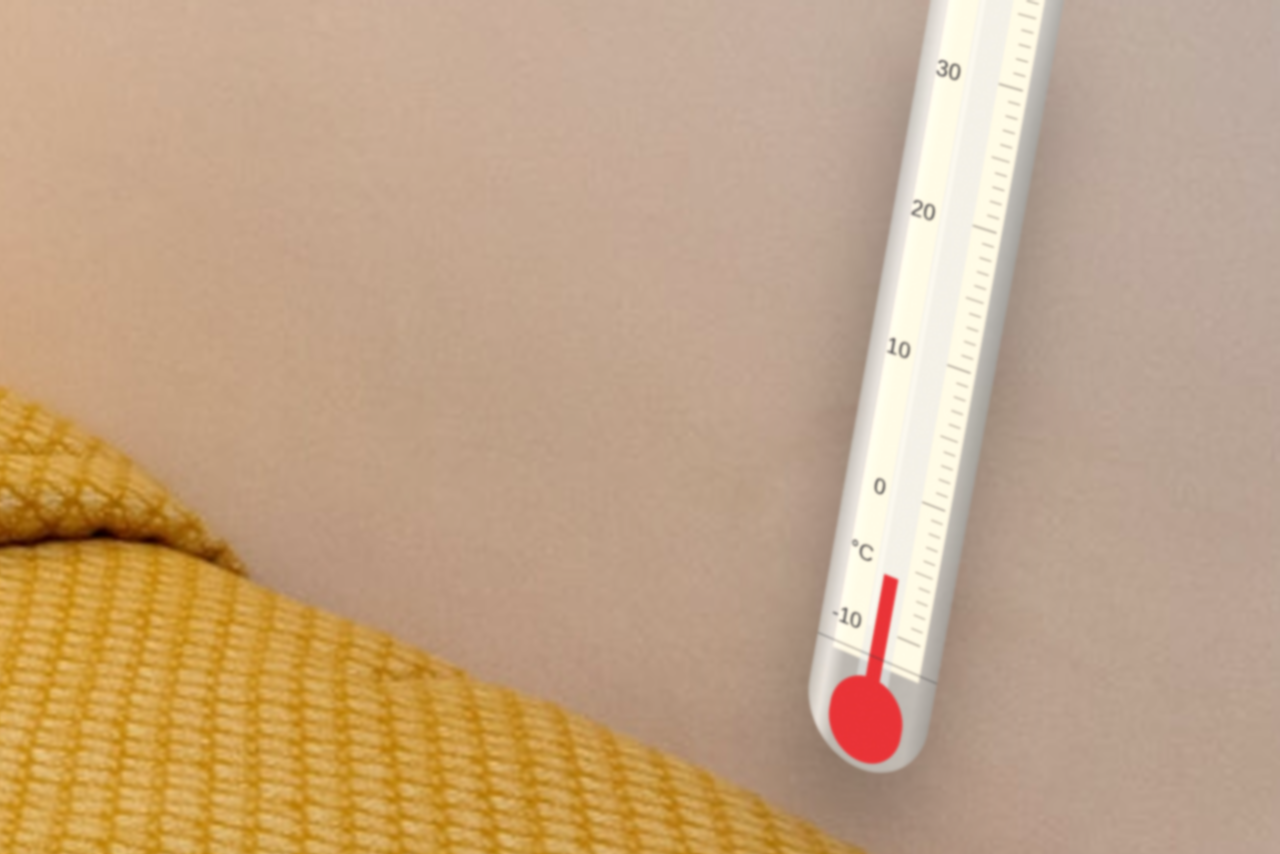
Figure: -6,°C
